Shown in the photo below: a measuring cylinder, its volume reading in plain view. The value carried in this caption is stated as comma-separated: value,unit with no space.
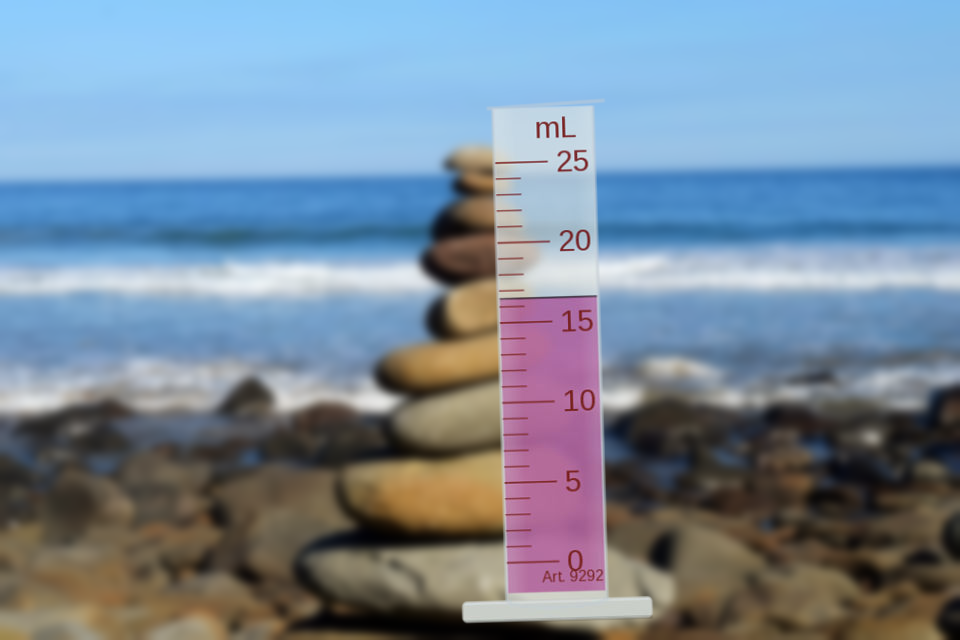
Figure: 16.5,mL
